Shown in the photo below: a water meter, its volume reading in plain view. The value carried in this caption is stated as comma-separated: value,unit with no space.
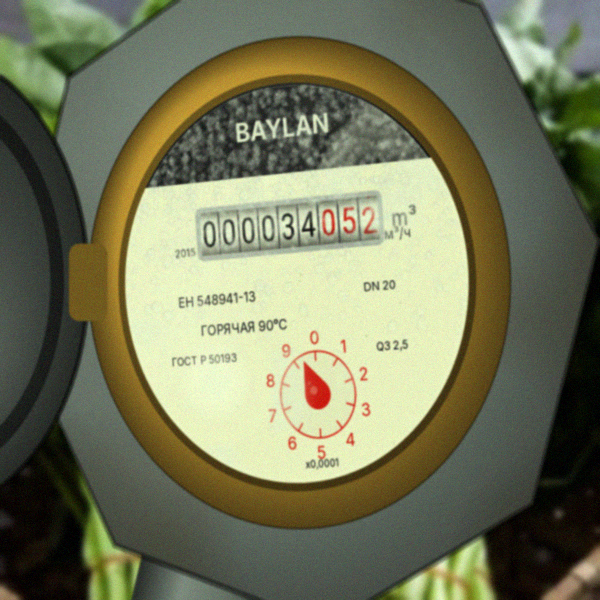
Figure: 34.0519,m³
